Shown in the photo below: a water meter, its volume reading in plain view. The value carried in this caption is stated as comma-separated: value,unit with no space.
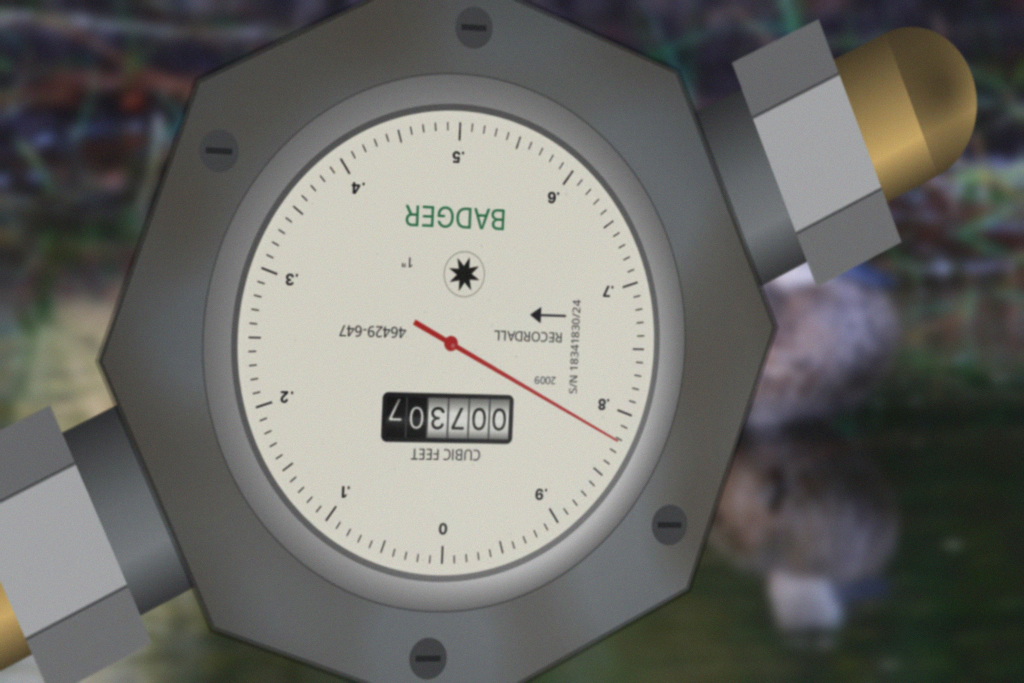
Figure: 7306.82,ft³
